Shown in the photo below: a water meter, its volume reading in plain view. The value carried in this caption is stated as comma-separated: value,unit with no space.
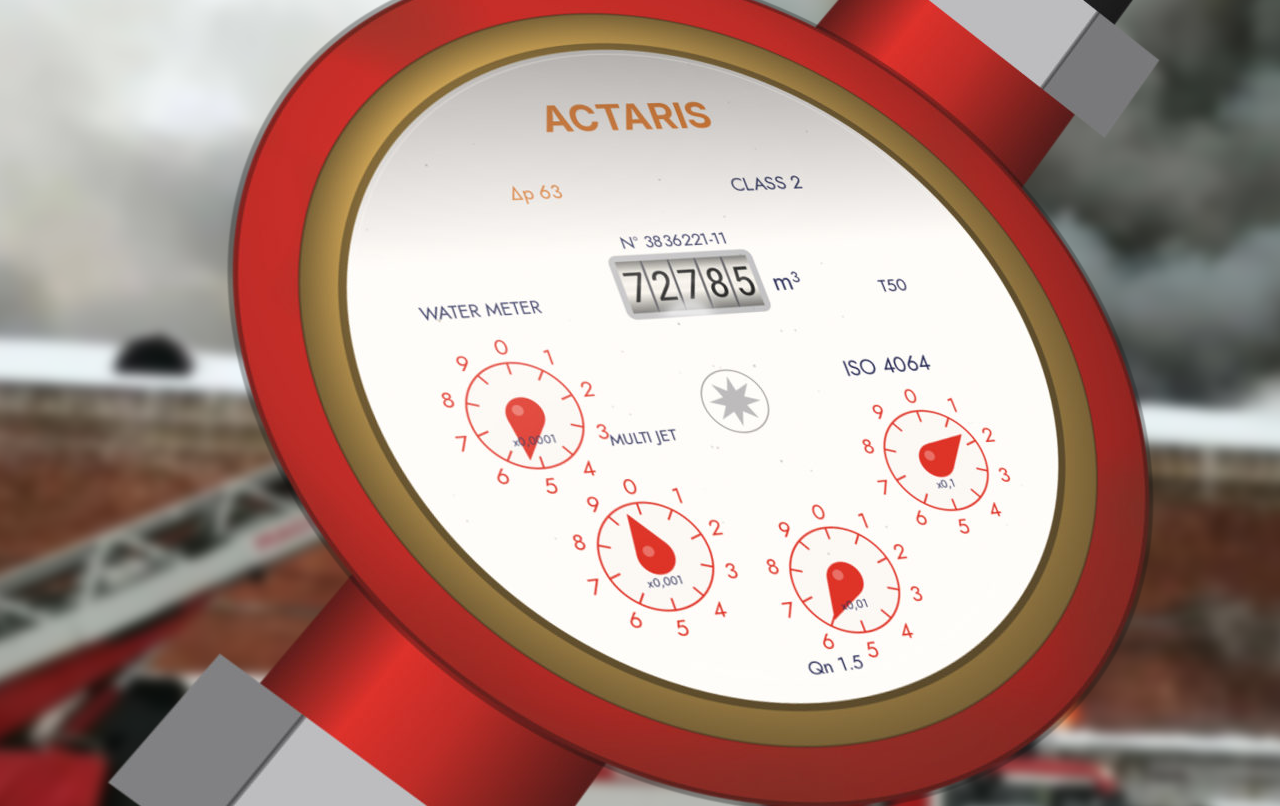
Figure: 72785.1595,m³
